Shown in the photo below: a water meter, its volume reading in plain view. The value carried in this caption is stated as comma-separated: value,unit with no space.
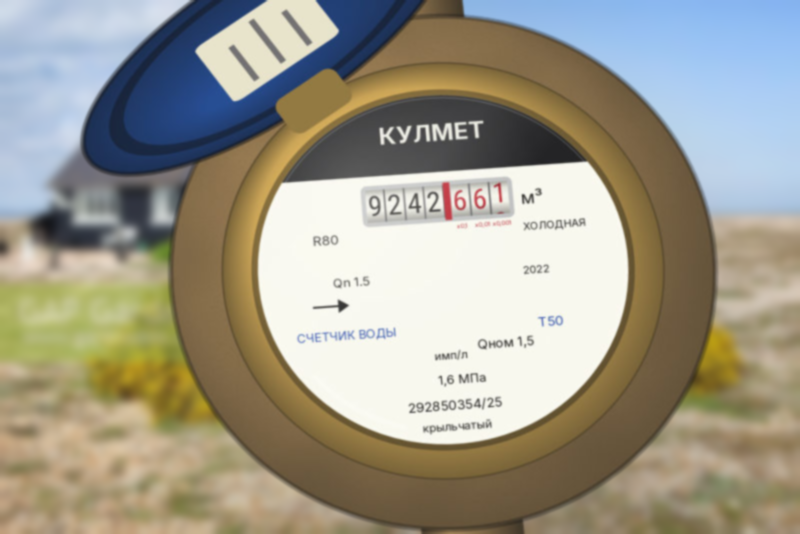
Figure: 9242.661,m³
